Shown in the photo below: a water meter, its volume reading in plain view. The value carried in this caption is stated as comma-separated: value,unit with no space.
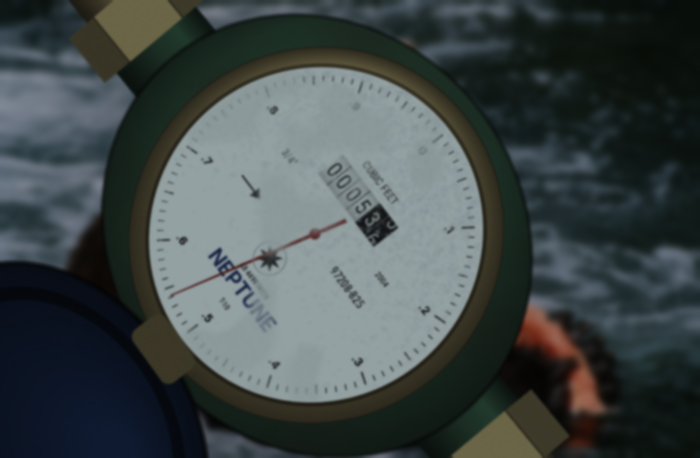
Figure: 535.54,ft³
